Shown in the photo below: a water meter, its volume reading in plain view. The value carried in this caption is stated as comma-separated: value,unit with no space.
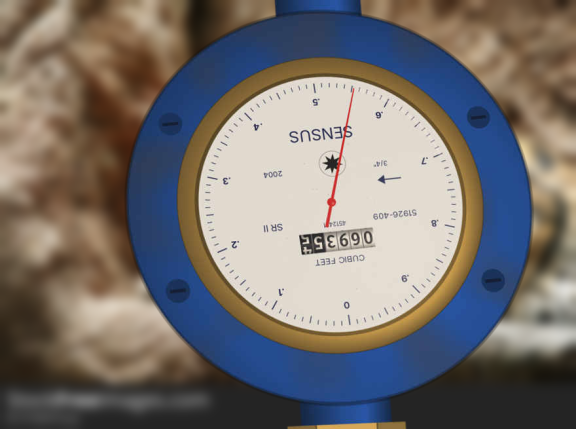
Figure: 69354.55,ft³
